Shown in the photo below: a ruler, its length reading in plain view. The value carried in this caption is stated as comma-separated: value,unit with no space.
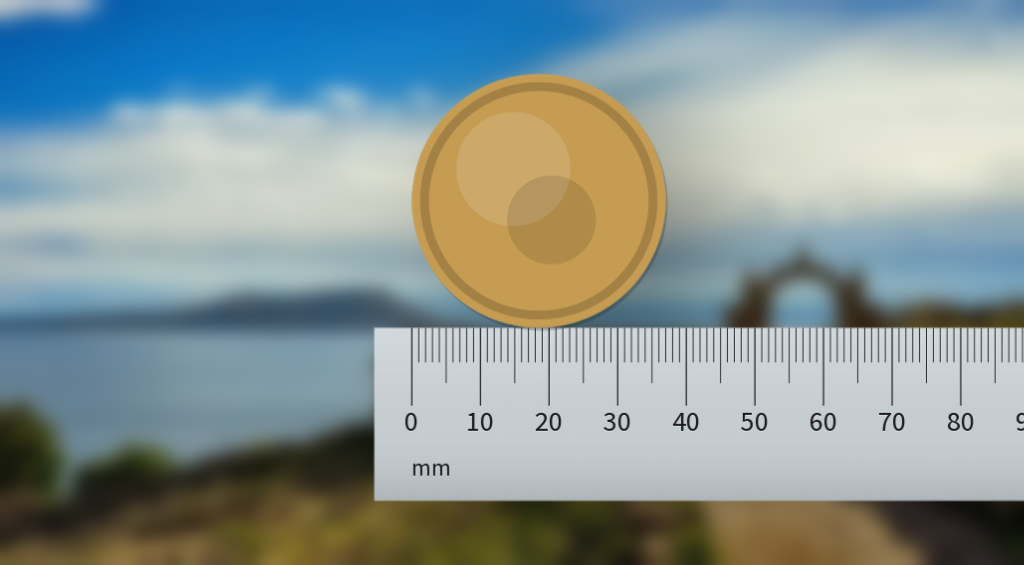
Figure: 37,mm
